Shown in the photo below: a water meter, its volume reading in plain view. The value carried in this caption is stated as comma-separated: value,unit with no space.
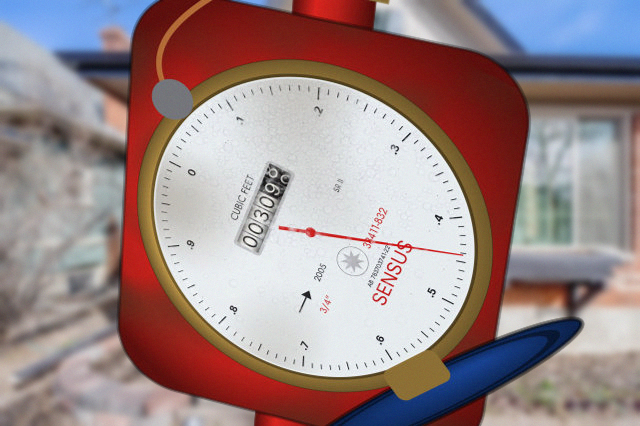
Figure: 3098.44,ft³
